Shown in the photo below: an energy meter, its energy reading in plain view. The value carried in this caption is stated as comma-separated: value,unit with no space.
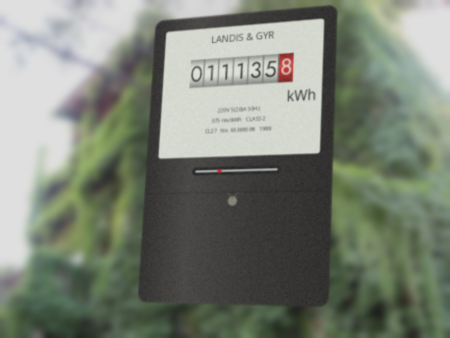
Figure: 11135.8,kWh
